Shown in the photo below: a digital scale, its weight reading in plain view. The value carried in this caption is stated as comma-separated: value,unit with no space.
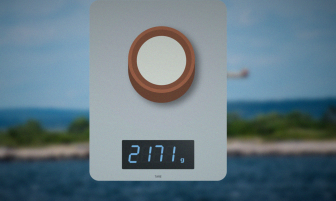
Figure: 2171,g
